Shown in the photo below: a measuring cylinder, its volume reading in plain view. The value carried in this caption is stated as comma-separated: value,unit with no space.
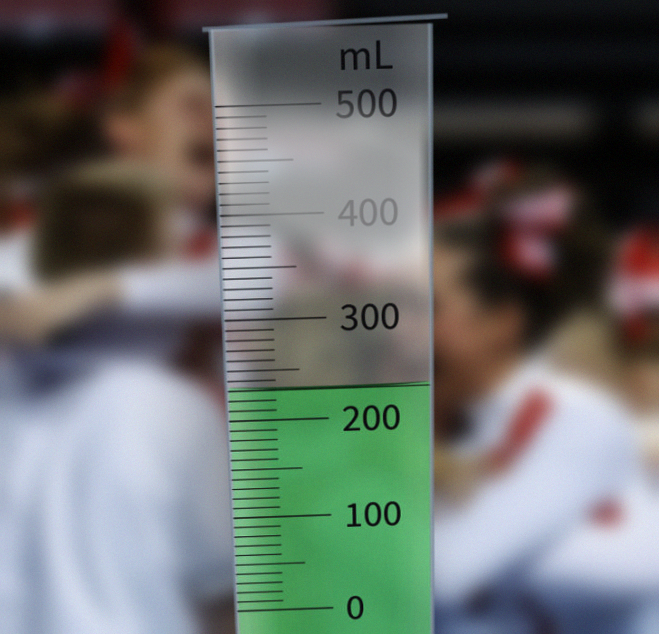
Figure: 230,mL
